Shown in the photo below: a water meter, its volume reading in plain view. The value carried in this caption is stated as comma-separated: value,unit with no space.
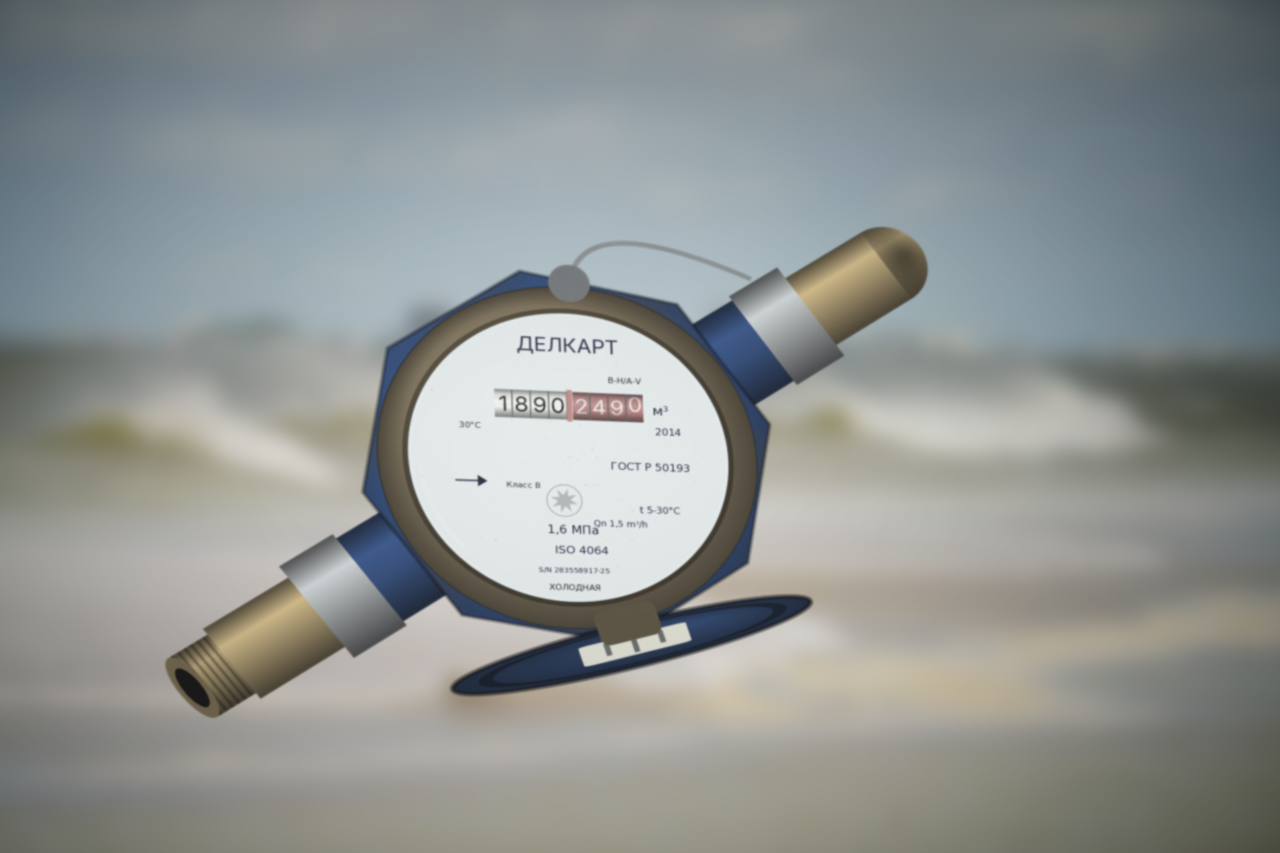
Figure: 1890.2490,m³
